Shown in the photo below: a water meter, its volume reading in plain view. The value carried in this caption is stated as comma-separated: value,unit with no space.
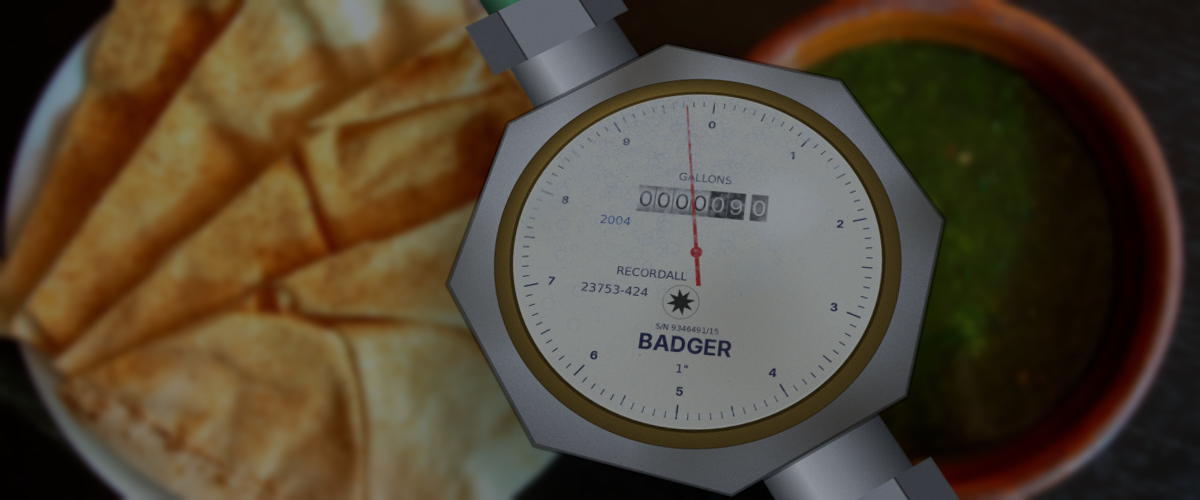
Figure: 89.7,gal
